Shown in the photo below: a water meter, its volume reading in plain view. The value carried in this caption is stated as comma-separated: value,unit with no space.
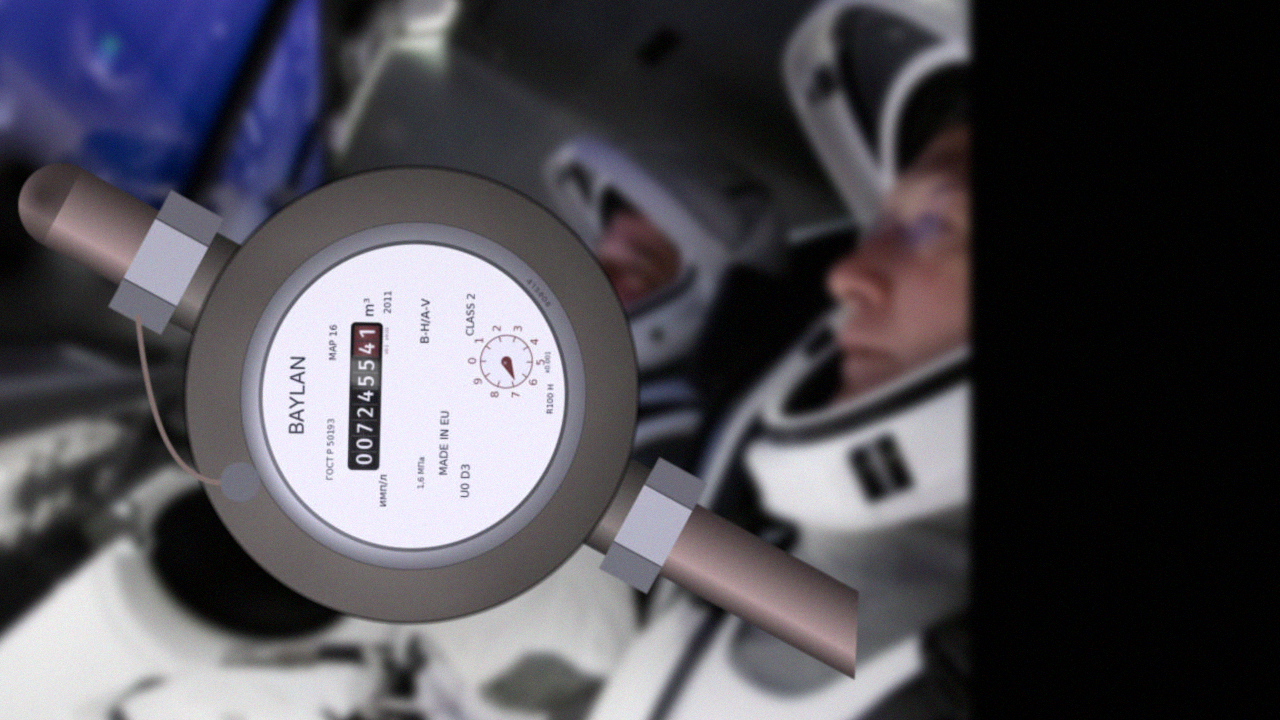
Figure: 72455.416,m³
